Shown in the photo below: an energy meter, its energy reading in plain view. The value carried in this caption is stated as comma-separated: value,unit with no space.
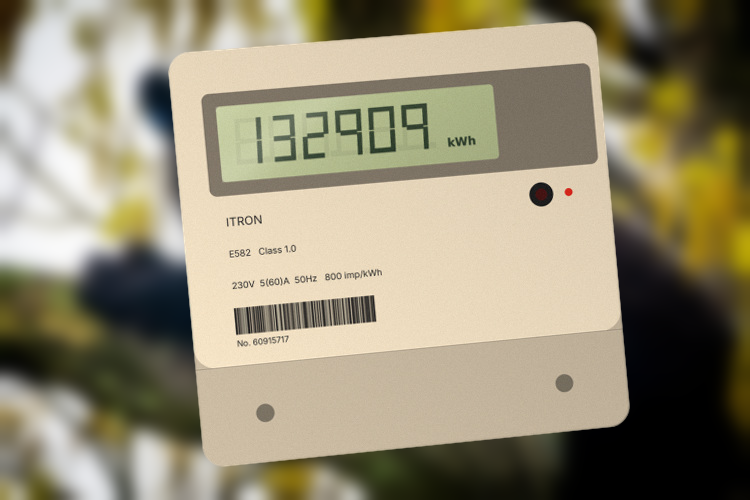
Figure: 132909,kWh
